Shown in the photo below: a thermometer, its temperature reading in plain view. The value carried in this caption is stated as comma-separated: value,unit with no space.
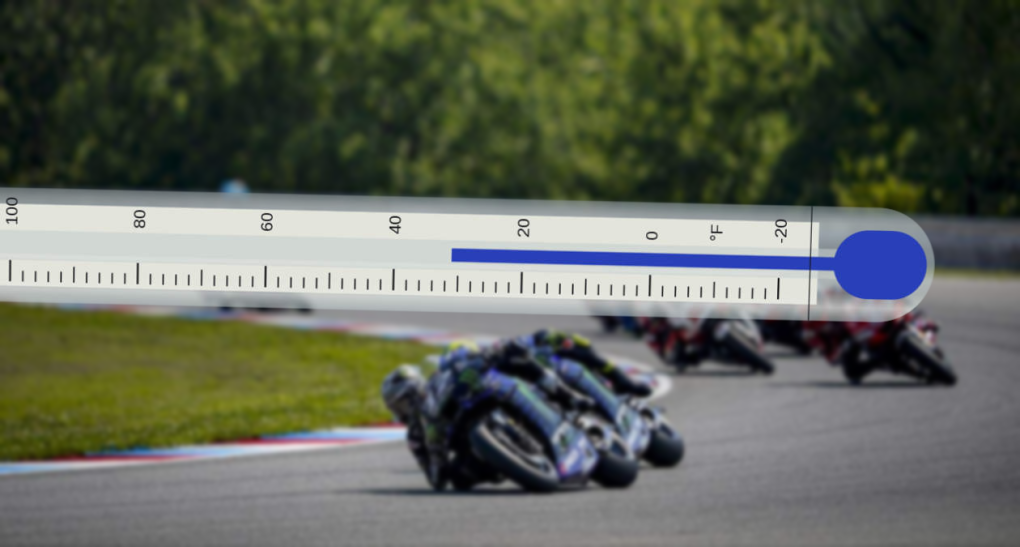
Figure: 31,°F
